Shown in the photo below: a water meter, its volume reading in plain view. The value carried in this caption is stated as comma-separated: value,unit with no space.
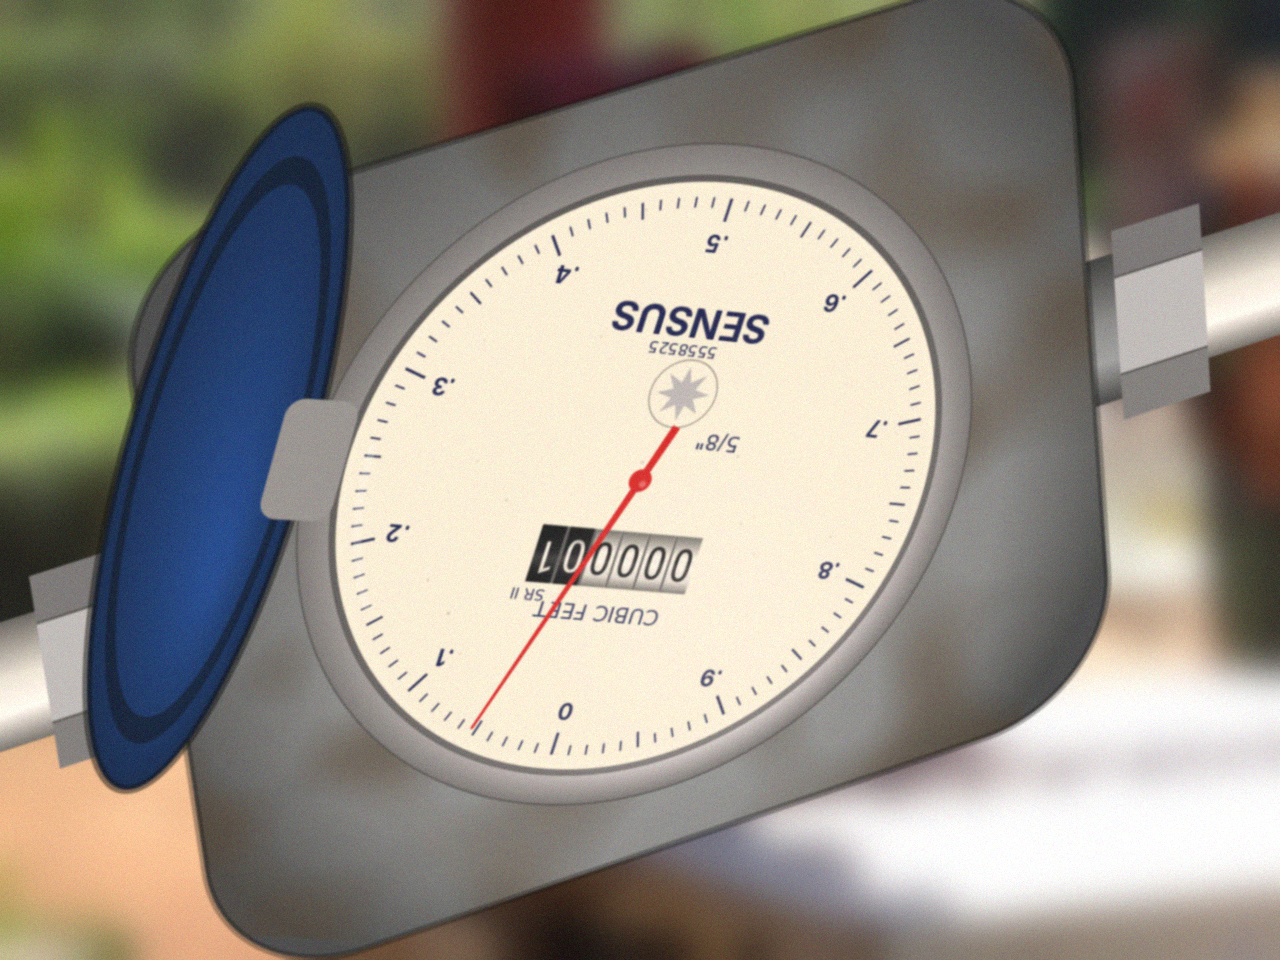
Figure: 1.05,ft³
